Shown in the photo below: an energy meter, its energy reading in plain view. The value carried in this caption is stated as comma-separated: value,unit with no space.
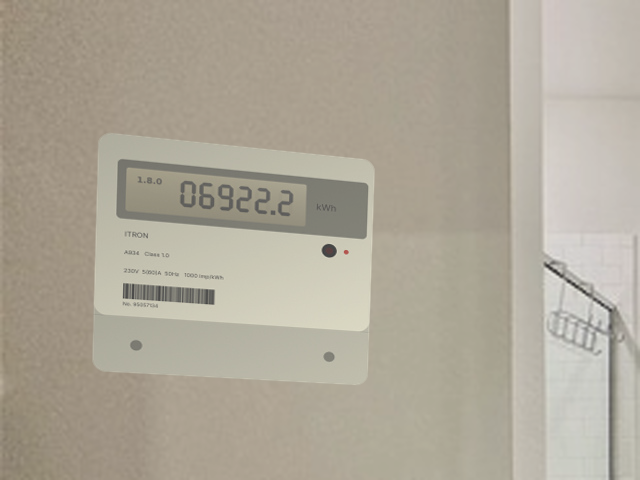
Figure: 6922.2,kWh
